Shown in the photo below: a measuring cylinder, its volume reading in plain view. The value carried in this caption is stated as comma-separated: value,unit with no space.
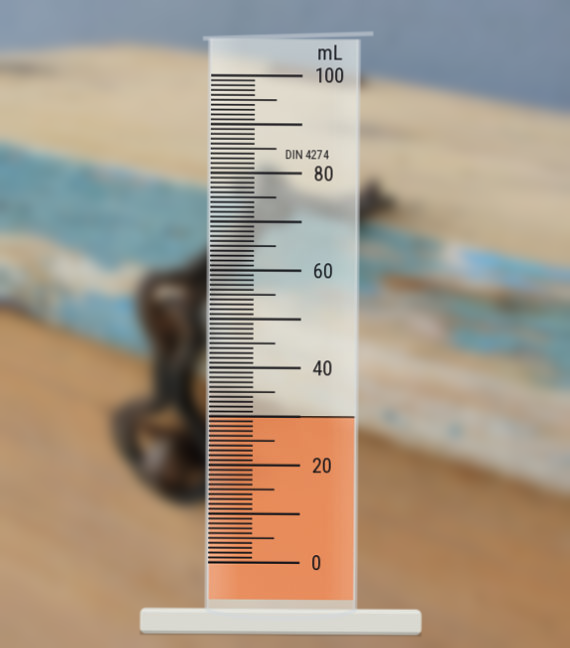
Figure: 30,mL
